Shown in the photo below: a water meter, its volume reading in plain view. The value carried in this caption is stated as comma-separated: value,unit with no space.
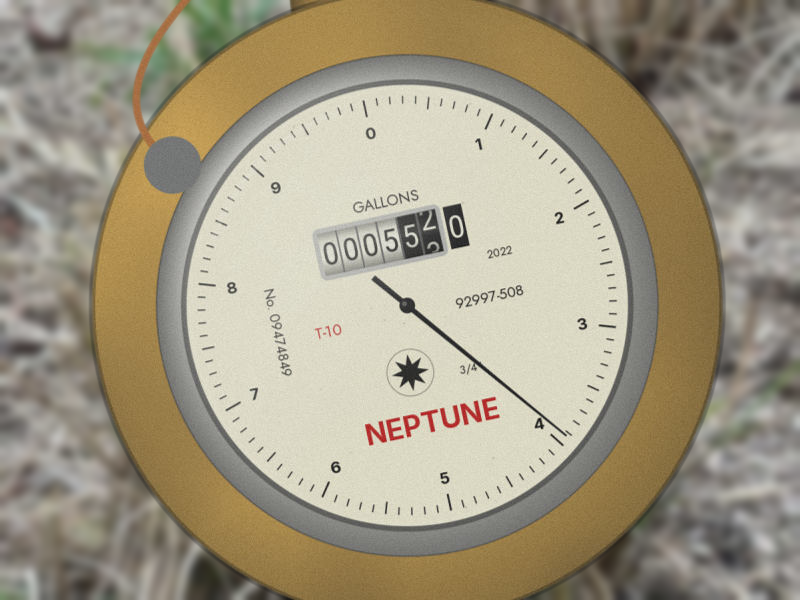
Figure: 5523.9,gal
